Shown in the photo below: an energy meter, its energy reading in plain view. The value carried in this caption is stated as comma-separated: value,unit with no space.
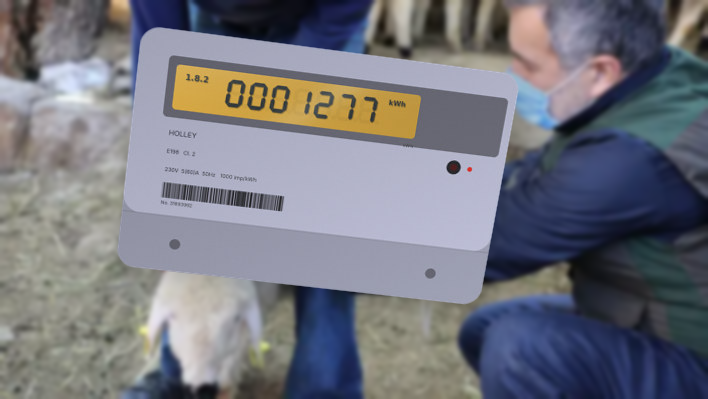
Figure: 1277,kWh
